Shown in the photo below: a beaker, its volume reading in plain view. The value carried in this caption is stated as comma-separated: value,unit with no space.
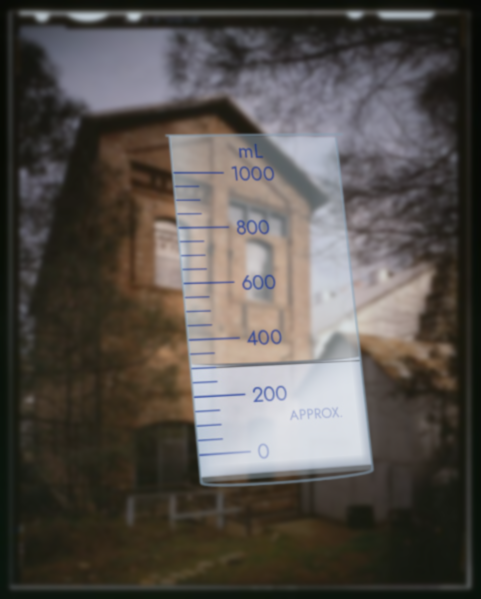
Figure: 300,mL
